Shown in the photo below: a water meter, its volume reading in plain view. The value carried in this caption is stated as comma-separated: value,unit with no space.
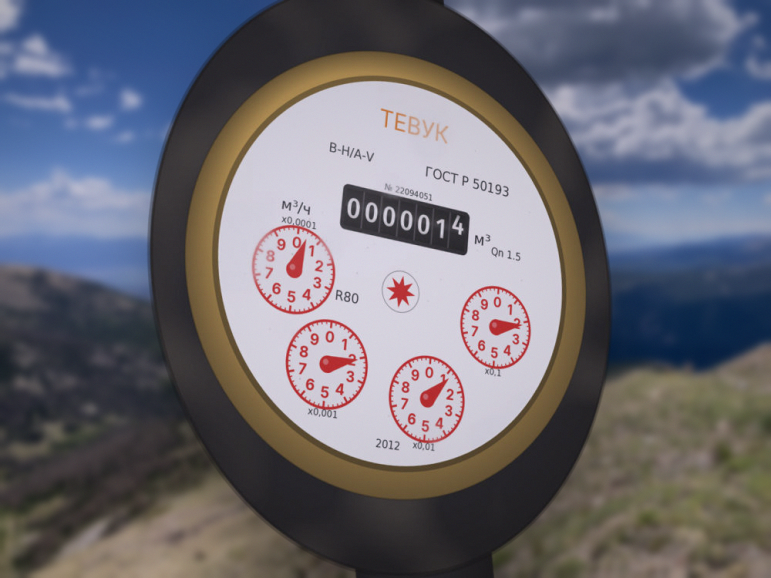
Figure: 14.2120,m³
